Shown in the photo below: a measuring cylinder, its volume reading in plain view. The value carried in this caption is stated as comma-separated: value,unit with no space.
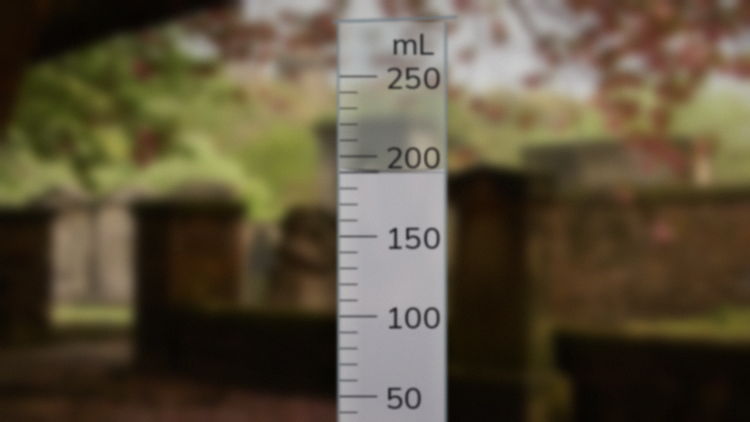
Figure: 190,mL
